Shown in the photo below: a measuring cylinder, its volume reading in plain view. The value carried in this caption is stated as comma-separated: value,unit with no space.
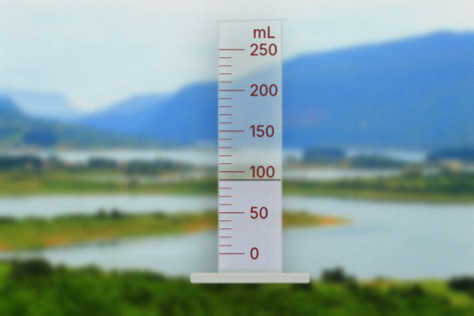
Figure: 90,mL
